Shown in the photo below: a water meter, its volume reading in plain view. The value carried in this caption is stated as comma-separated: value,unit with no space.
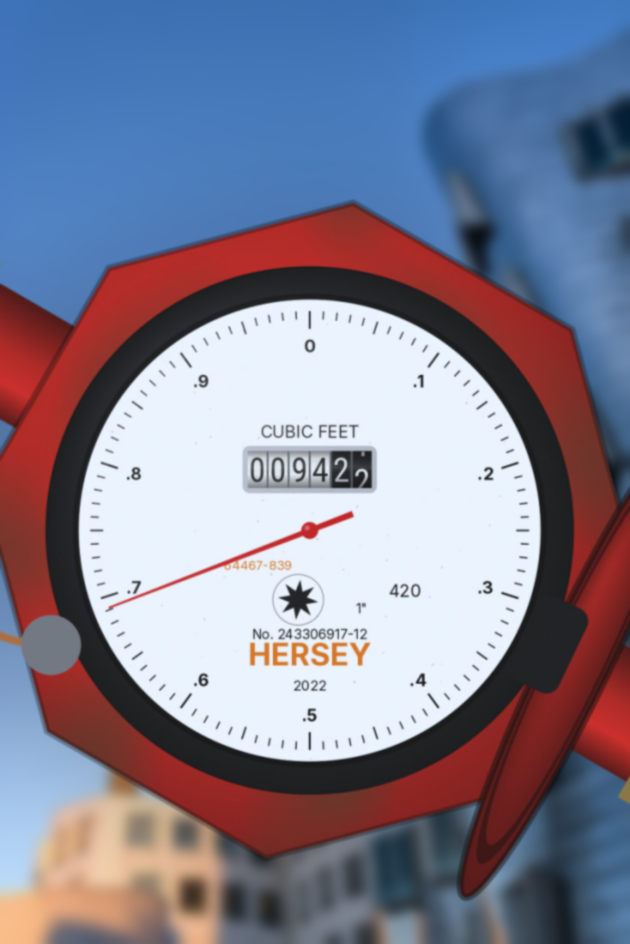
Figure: 9421.69,ft³
